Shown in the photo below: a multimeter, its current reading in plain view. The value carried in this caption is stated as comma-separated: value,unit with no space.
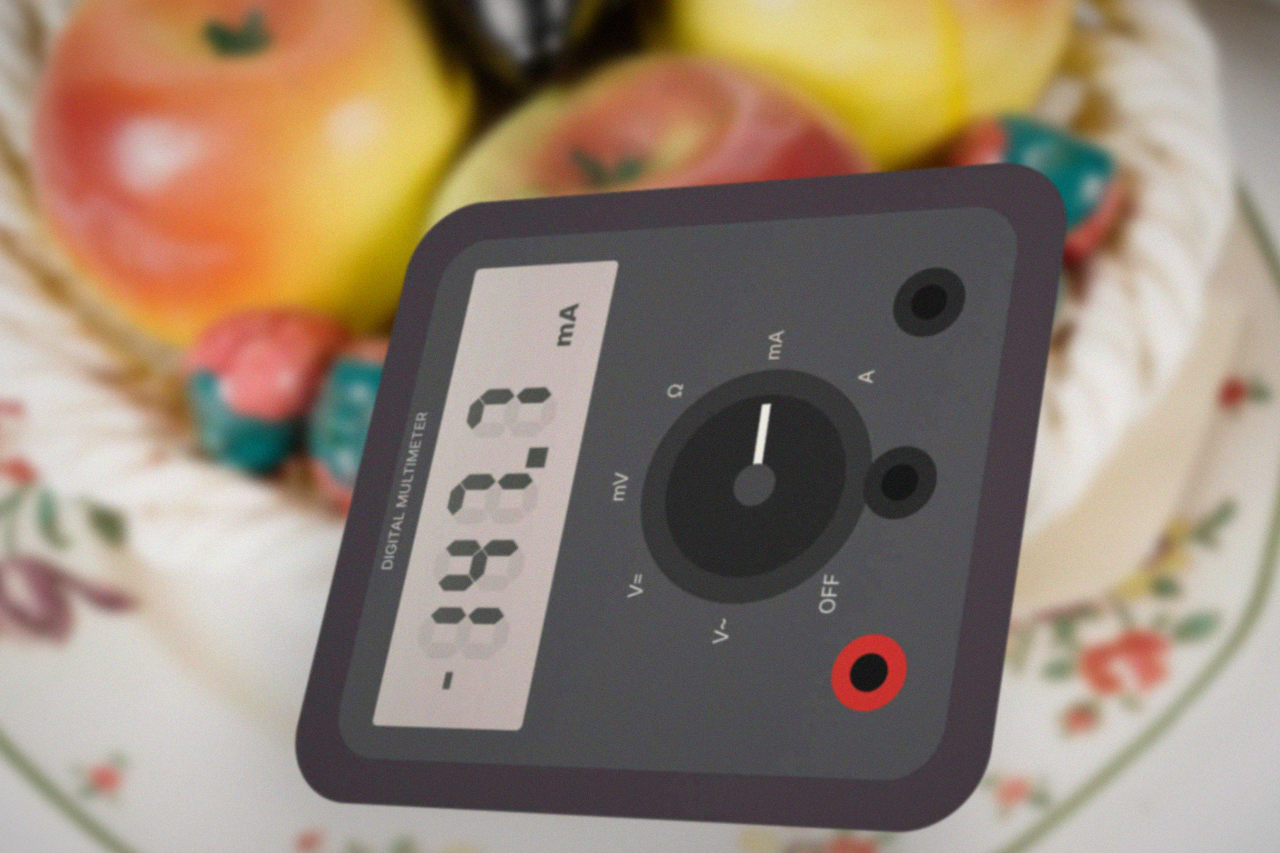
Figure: -147.7,mA
